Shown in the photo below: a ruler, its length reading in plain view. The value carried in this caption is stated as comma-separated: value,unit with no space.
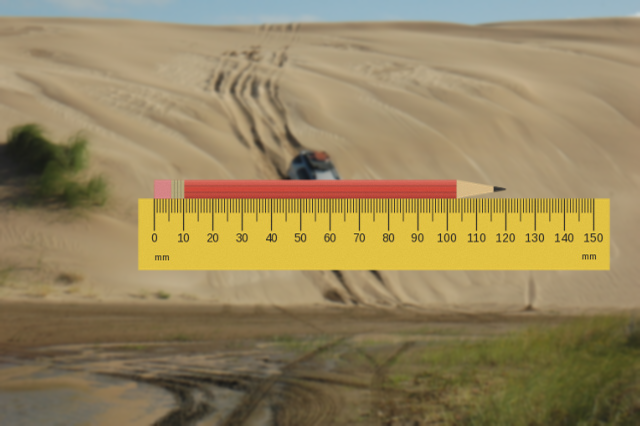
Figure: 120,mm
